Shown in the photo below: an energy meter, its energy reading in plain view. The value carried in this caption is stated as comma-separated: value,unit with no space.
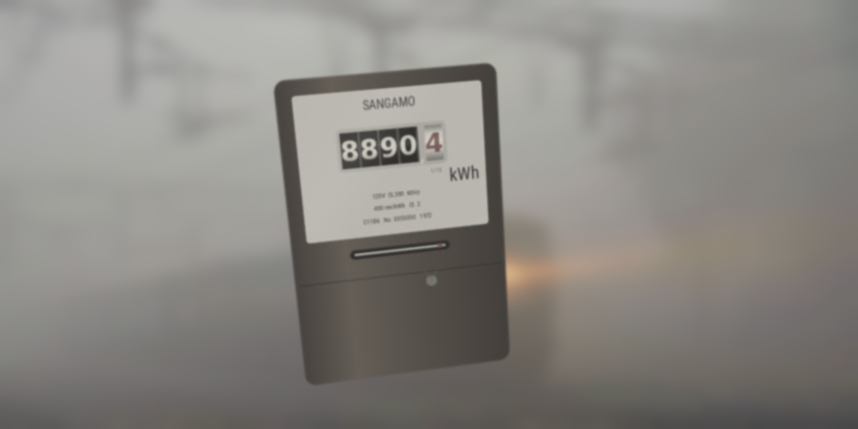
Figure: 8890.4,kWh
